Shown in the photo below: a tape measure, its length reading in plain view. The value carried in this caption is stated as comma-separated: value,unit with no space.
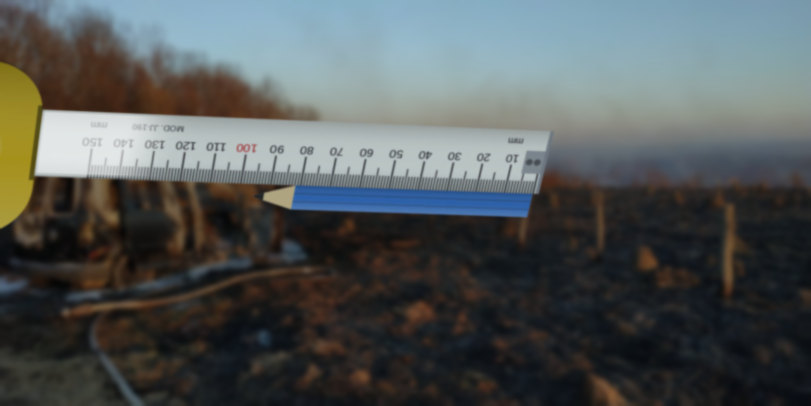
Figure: 95,mm
